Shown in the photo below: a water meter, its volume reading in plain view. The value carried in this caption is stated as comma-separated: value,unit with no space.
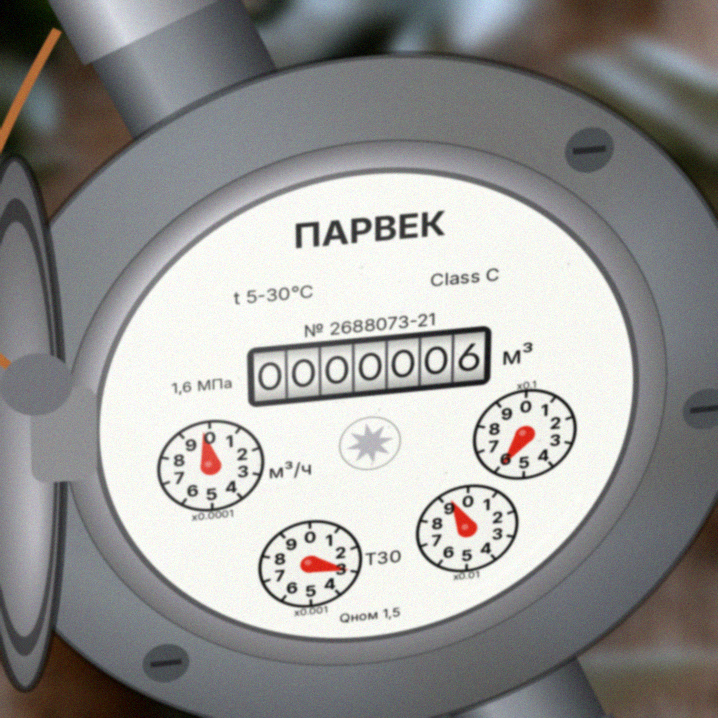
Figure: 6.5929,m³
